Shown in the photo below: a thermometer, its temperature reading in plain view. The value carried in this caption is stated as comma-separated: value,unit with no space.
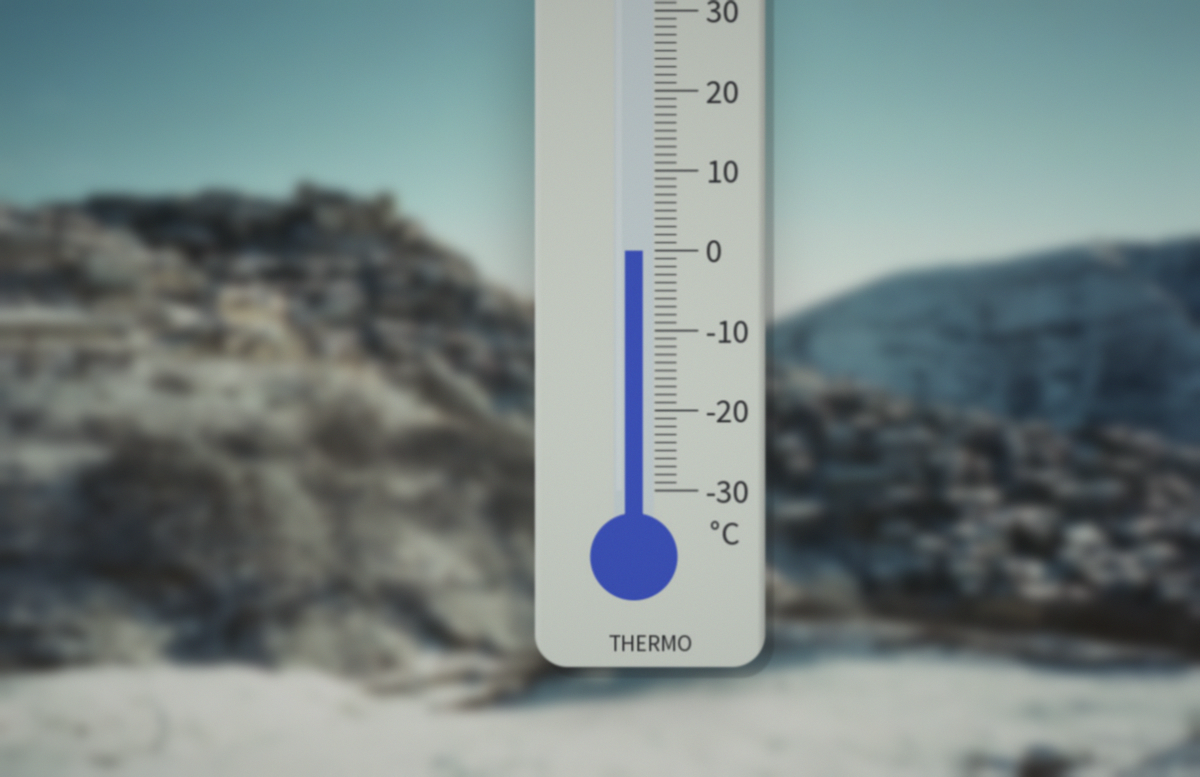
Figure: 0,°C
